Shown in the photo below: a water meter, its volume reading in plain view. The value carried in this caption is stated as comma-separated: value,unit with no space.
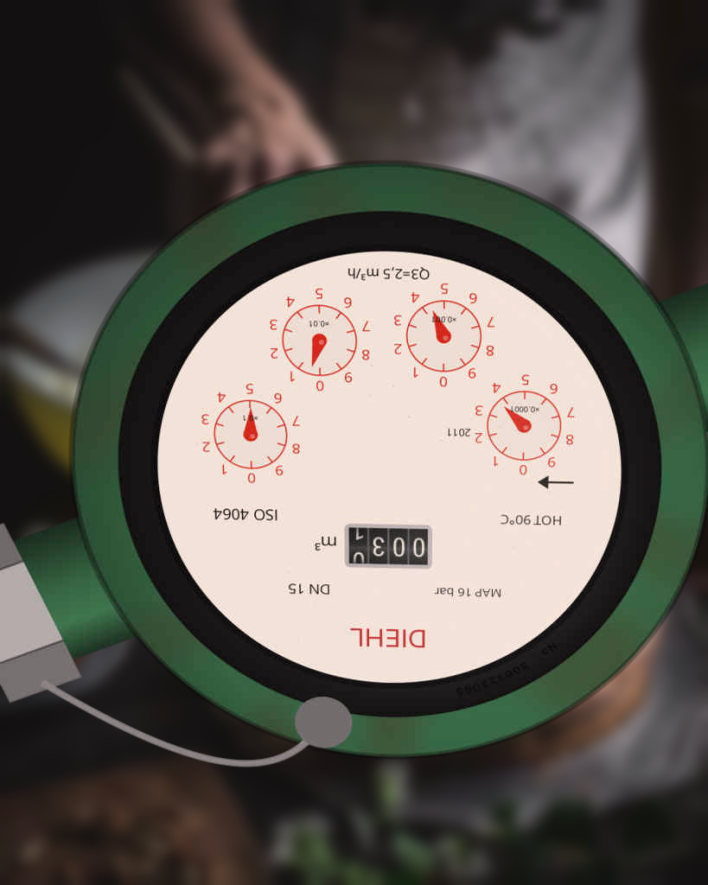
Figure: 30.5043,m³
